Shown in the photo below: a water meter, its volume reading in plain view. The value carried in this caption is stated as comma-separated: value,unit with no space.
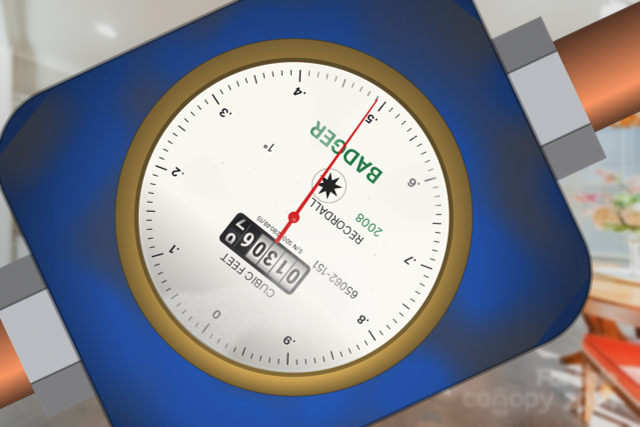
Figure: 13066.49,ft³
